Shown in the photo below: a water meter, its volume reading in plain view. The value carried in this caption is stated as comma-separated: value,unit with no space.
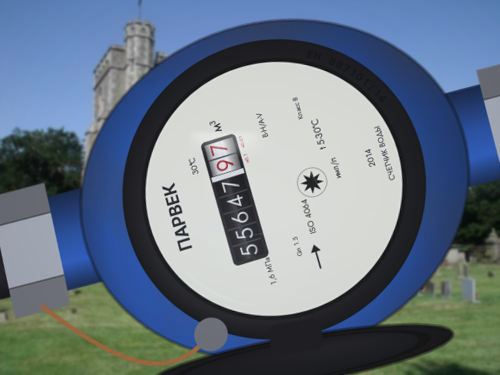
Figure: 55647.97,m³
